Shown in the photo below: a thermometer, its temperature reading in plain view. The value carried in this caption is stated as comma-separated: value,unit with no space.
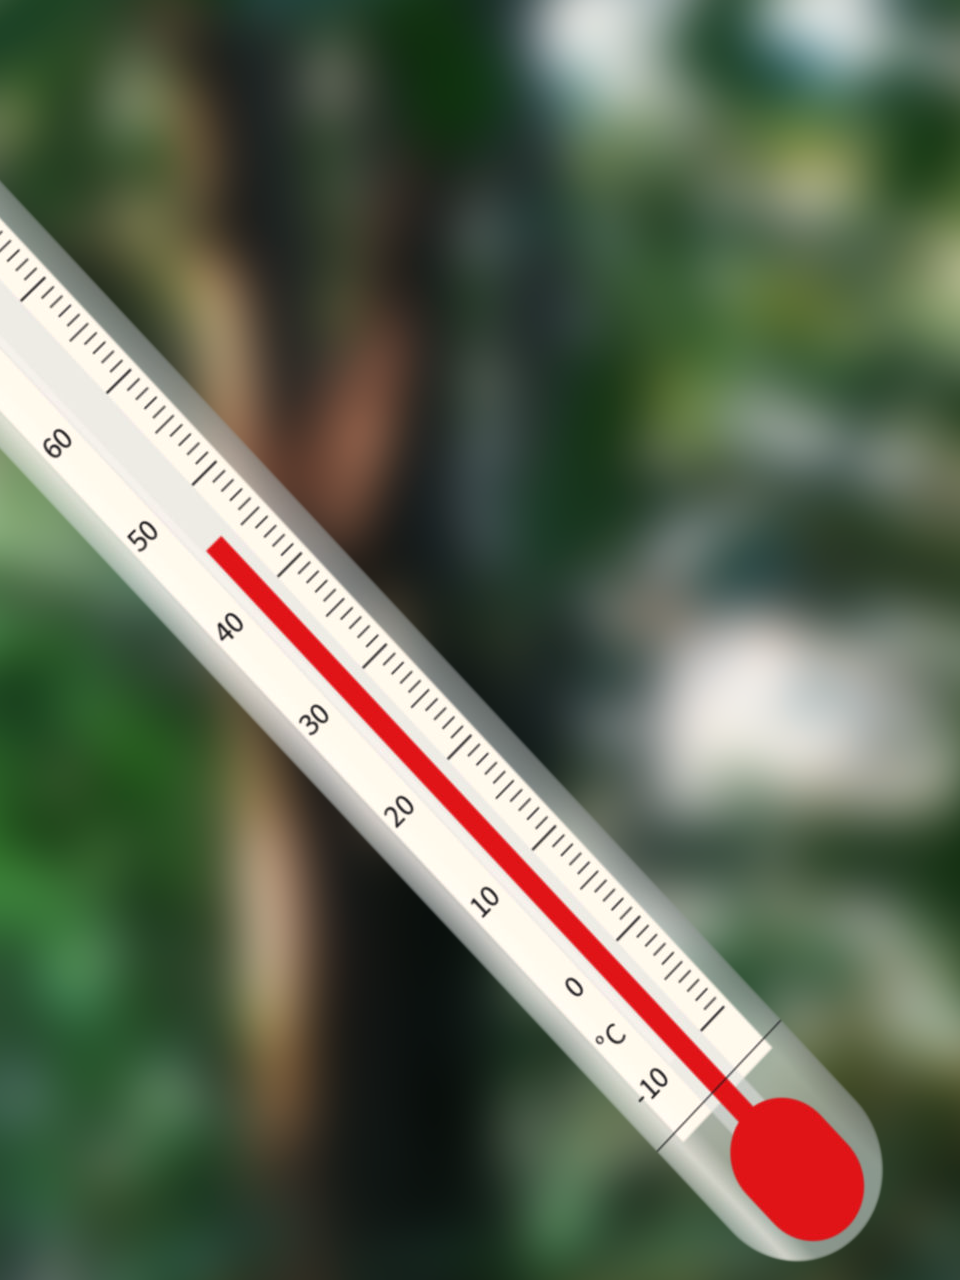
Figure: 45.5,°C
